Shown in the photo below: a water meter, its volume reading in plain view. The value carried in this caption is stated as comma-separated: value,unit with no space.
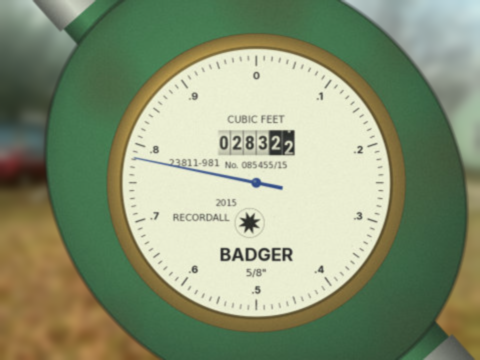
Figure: 28321.78,ft³
